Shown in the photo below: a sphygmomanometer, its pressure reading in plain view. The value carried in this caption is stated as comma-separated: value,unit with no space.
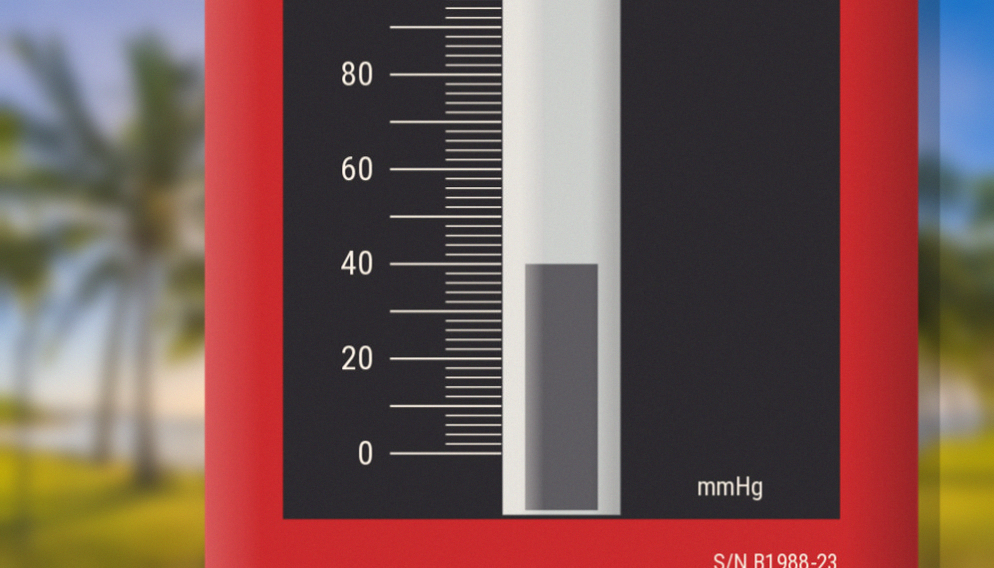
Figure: 40,mmHg
